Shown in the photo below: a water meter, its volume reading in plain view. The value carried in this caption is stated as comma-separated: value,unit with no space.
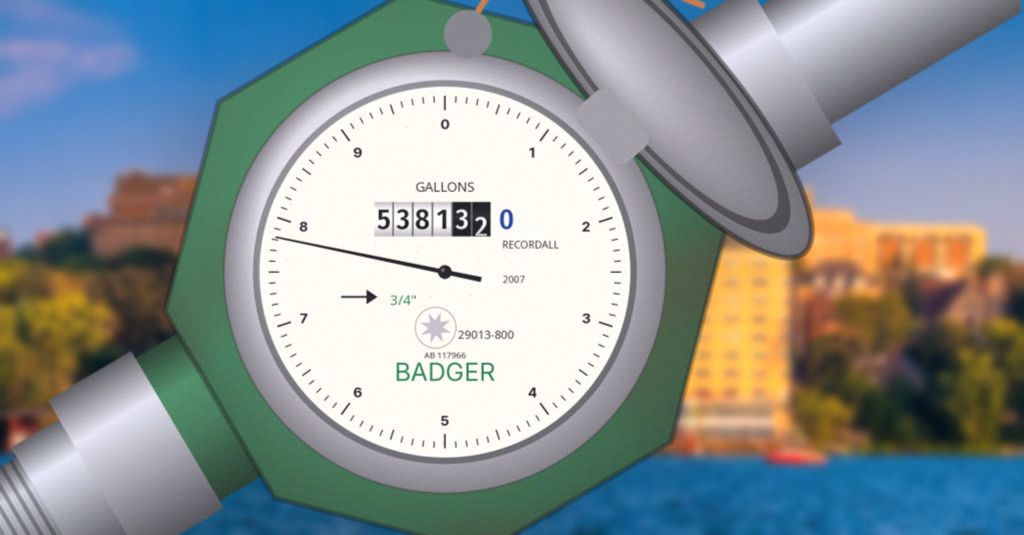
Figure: 5381317.8,gal
